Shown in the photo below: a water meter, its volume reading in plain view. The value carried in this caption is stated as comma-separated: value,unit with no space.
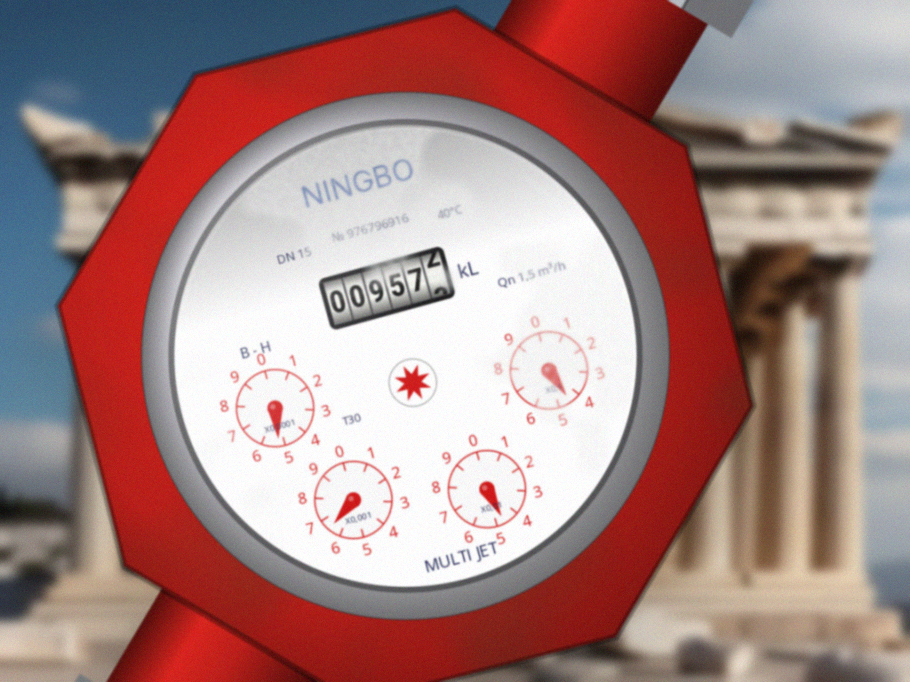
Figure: 9572.4465,kL
